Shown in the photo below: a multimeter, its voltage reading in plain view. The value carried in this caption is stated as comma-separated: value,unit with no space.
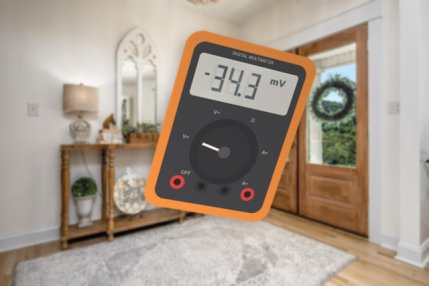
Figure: -34.3,mV
